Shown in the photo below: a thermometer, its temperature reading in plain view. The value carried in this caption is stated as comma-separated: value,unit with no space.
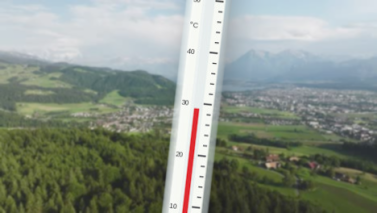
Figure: 29,°C
